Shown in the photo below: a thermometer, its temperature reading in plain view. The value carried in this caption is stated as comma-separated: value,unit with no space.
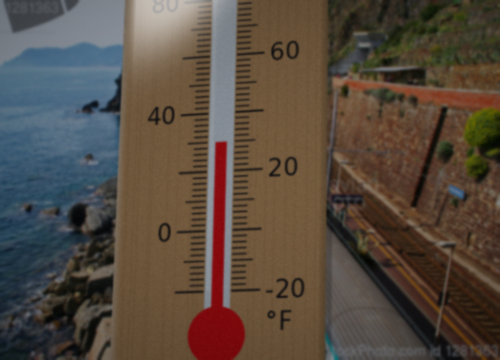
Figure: 30,°F
